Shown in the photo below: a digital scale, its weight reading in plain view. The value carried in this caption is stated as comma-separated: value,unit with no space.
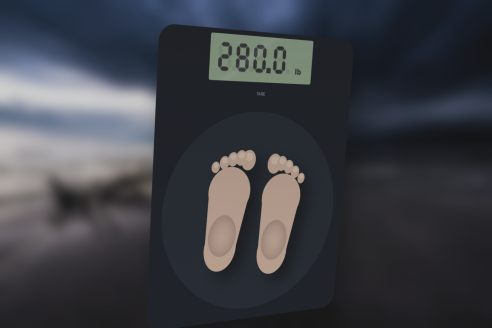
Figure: 280.0,lb
